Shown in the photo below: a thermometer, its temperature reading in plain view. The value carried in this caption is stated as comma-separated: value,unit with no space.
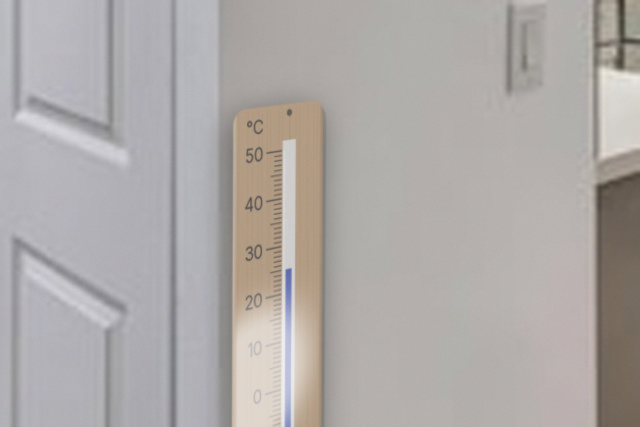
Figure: 25,°C
